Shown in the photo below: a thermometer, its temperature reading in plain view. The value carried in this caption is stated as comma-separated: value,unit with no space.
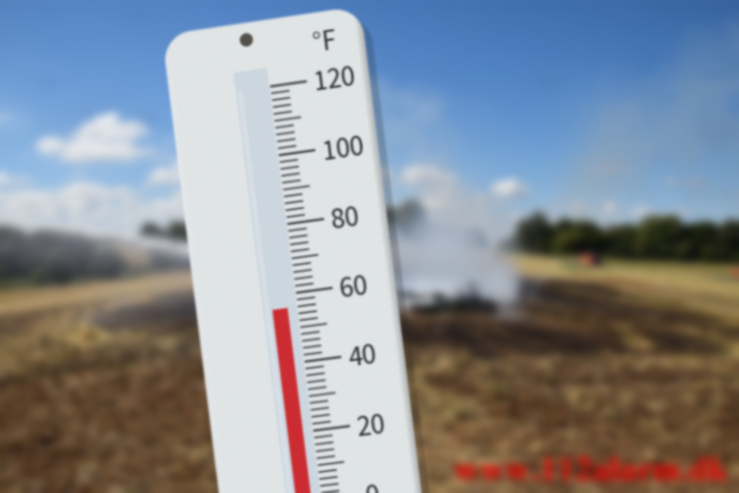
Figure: 56,°F
